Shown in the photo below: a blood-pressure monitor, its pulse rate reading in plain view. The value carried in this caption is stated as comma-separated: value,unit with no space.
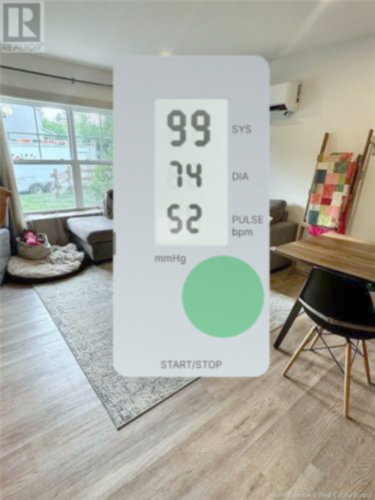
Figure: 52,bpm
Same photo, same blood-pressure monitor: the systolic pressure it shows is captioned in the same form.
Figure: 99,mmHg
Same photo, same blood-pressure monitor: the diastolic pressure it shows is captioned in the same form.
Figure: 74,mmHg
